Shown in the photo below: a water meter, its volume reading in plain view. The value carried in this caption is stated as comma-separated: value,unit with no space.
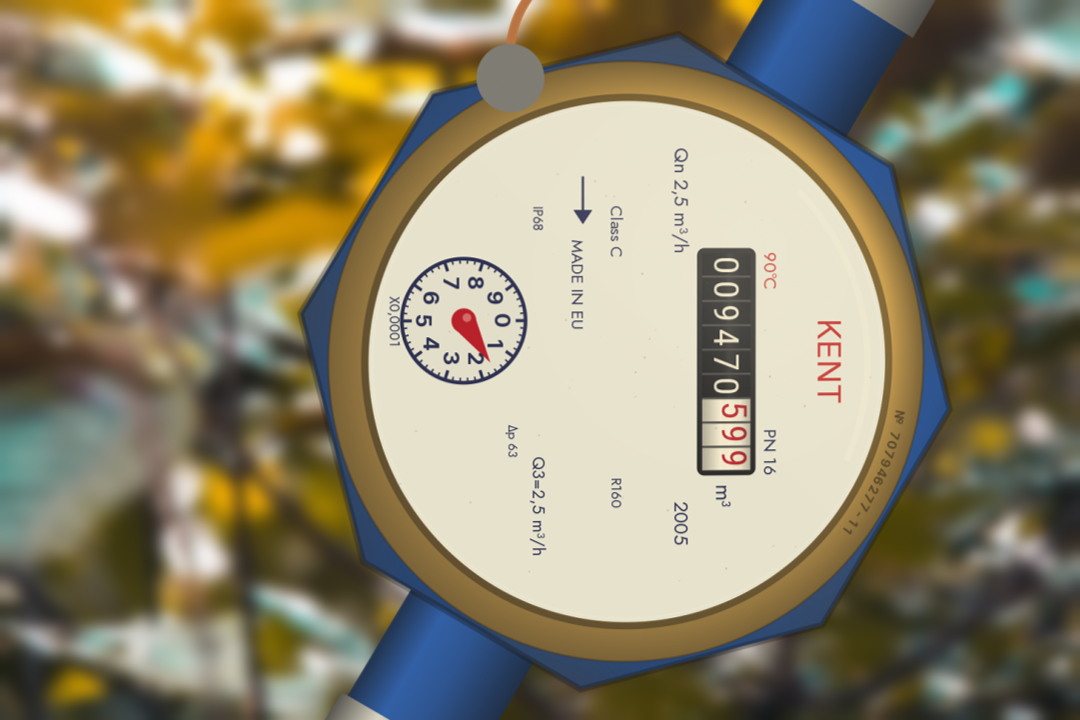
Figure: 9470.5991,m³
